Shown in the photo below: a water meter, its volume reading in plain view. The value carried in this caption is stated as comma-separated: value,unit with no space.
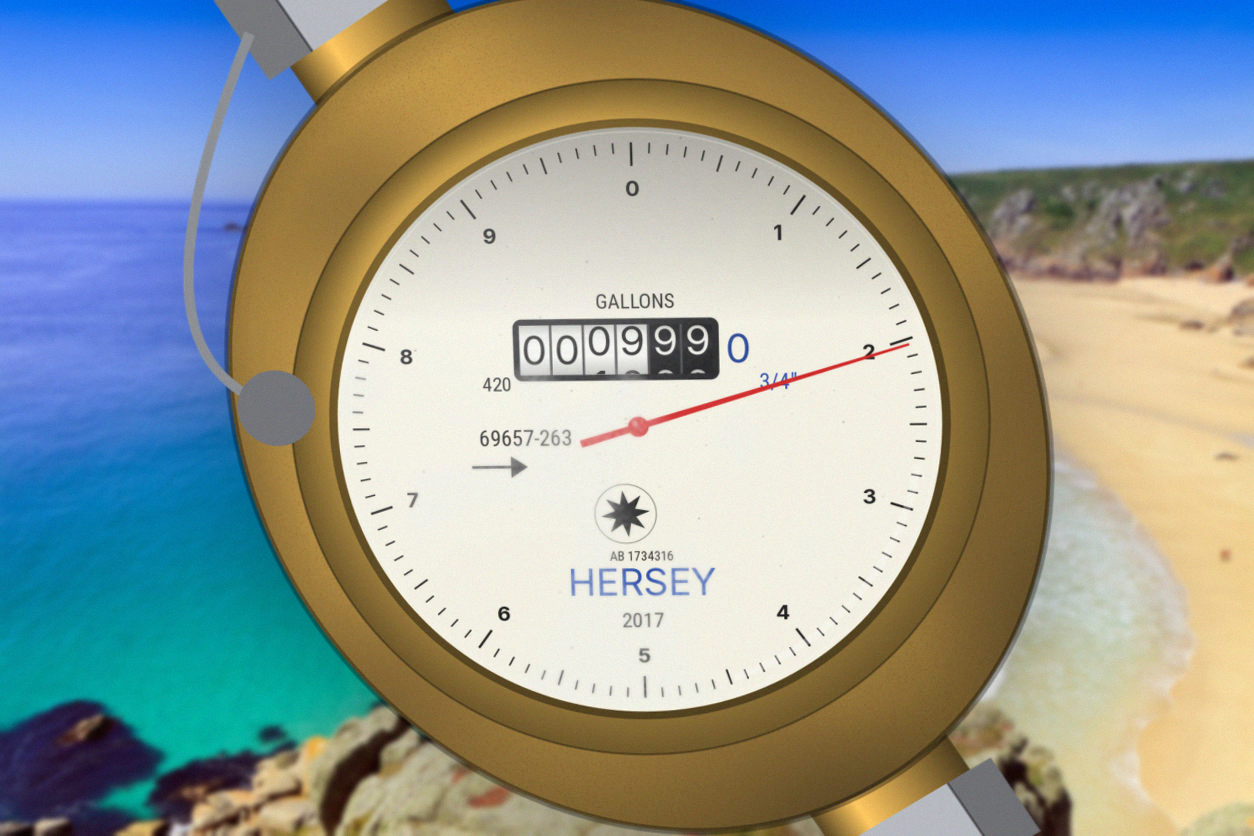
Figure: 9992.0,gal
